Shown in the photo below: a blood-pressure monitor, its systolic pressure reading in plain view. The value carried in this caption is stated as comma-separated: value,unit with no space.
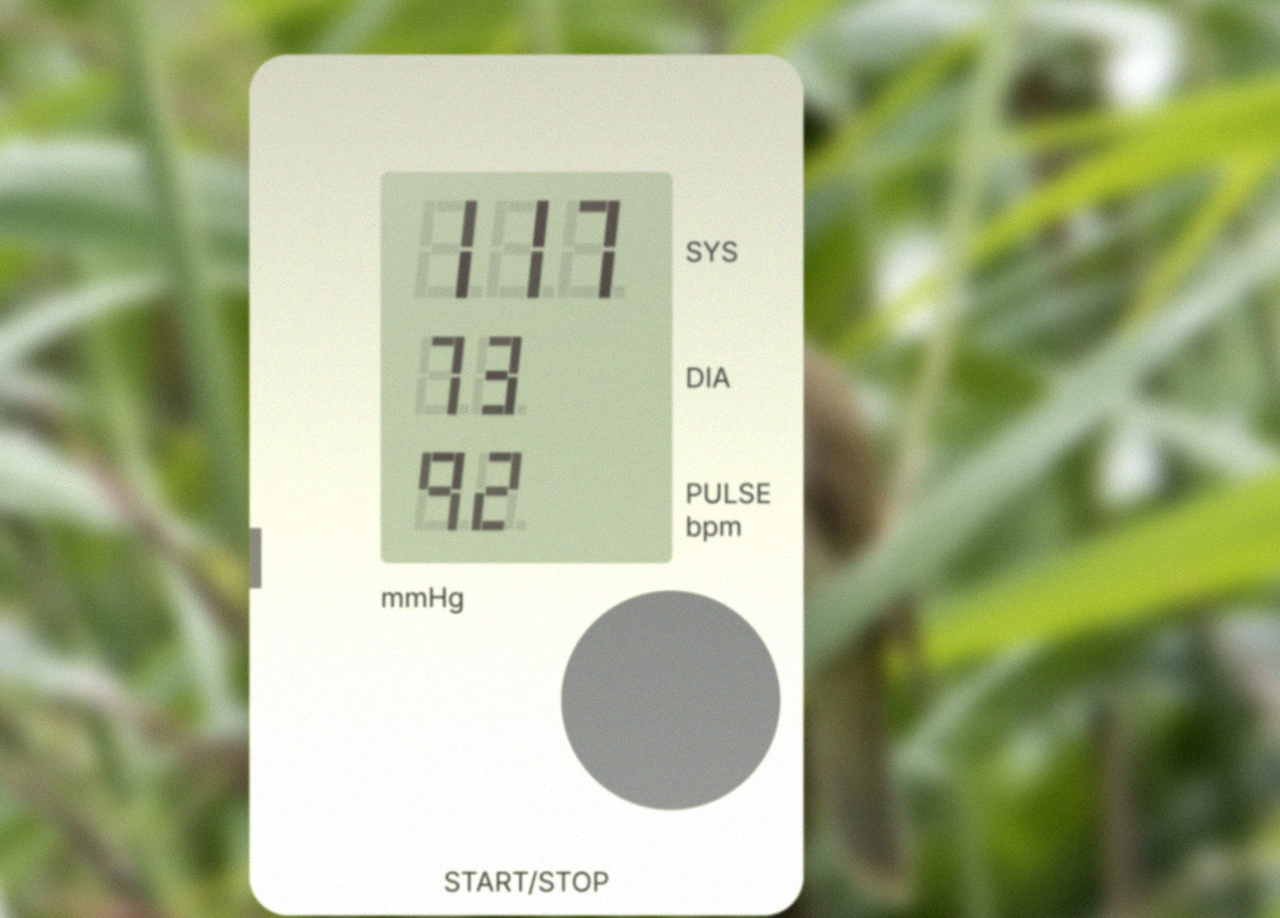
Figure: 117,mmHg
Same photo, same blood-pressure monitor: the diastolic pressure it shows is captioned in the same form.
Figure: 73,mmHg
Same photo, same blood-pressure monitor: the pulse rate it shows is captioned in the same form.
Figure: 92,bpm
